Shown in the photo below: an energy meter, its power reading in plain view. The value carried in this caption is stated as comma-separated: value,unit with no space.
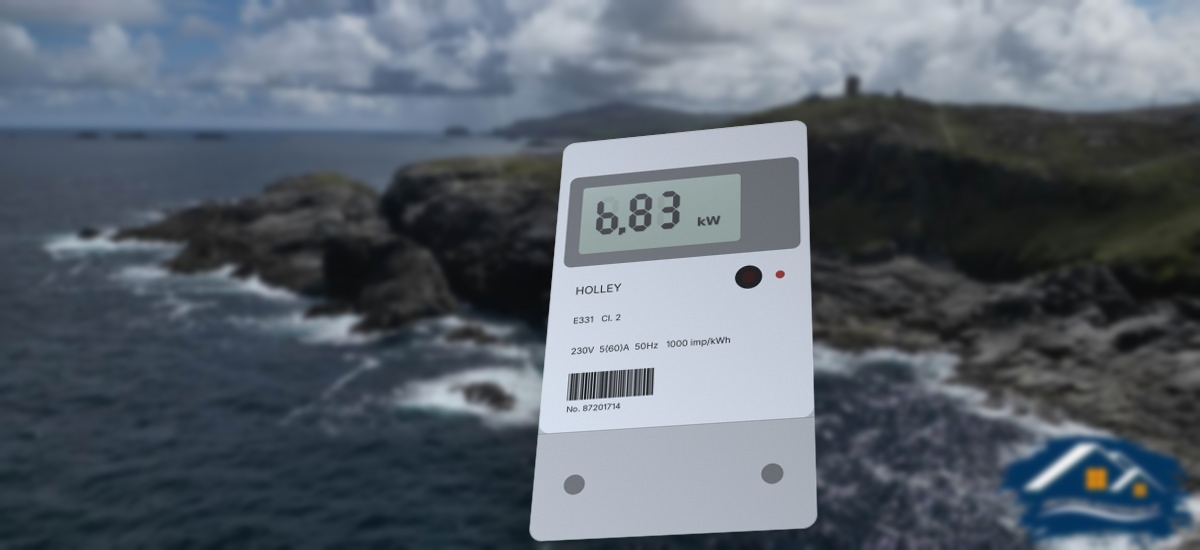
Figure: 6.83,kW
